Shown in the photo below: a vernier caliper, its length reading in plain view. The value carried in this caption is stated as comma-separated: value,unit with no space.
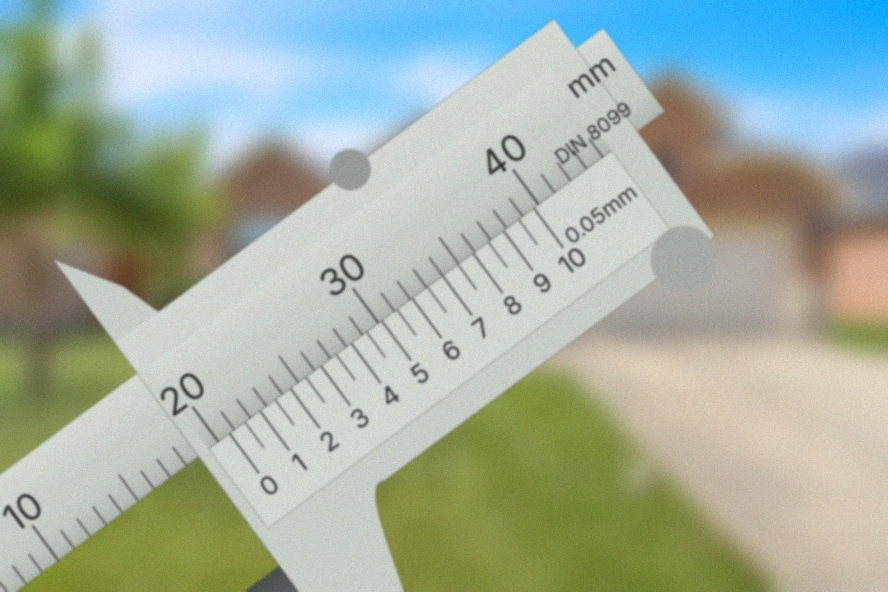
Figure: 20.7,mm
